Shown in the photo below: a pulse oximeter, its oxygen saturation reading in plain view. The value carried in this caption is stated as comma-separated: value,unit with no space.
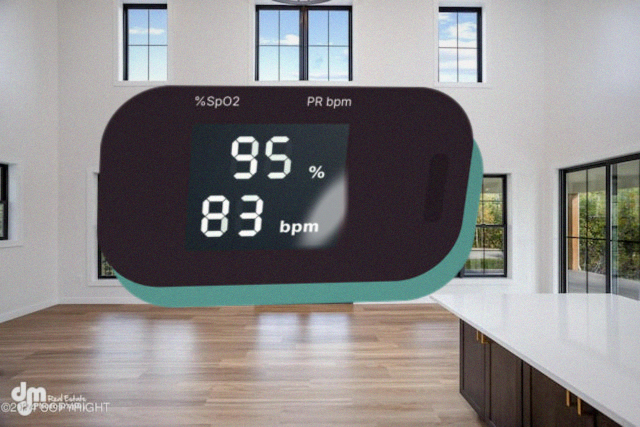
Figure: 95,%
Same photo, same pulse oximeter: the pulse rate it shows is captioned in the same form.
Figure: 83,bpm
